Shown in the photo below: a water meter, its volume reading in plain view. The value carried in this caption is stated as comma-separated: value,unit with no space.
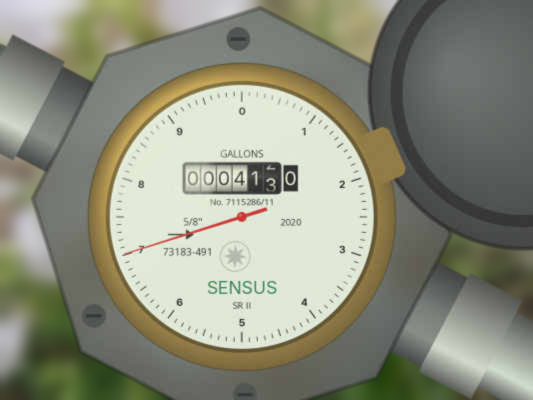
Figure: 4127.0,gal
